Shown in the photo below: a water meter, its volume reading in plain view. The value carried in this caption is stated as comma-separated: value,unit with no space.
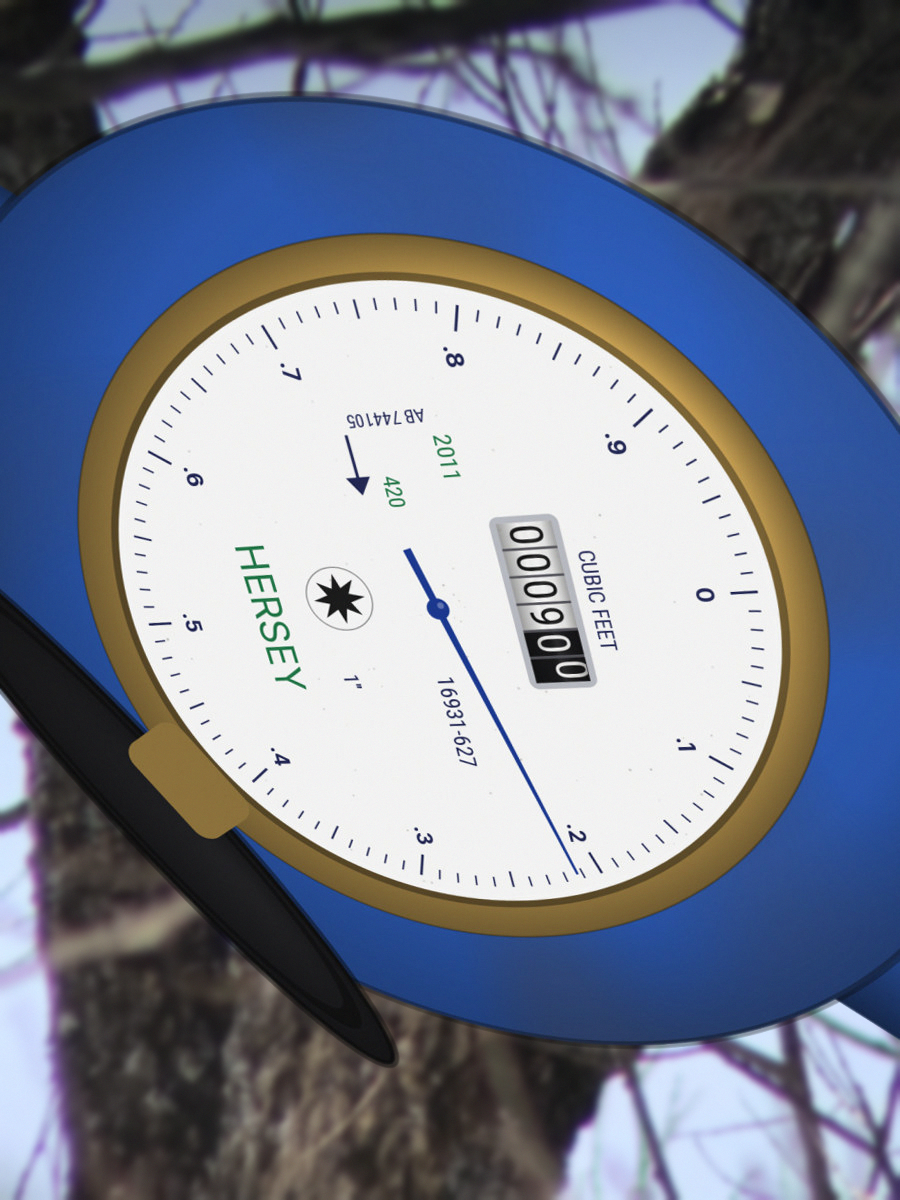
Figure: 900.21,ft³
